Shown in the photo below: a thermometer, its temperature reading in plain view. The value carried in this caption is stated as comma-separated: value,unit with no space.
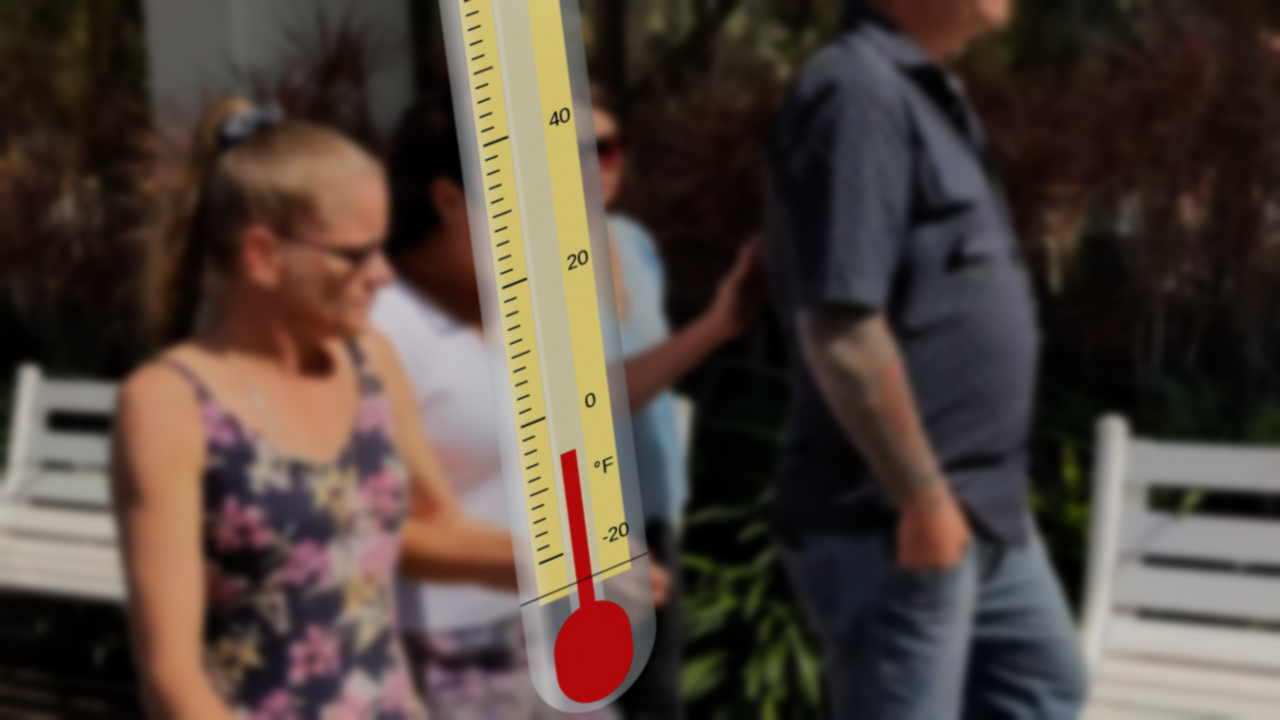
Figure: -6,°F
